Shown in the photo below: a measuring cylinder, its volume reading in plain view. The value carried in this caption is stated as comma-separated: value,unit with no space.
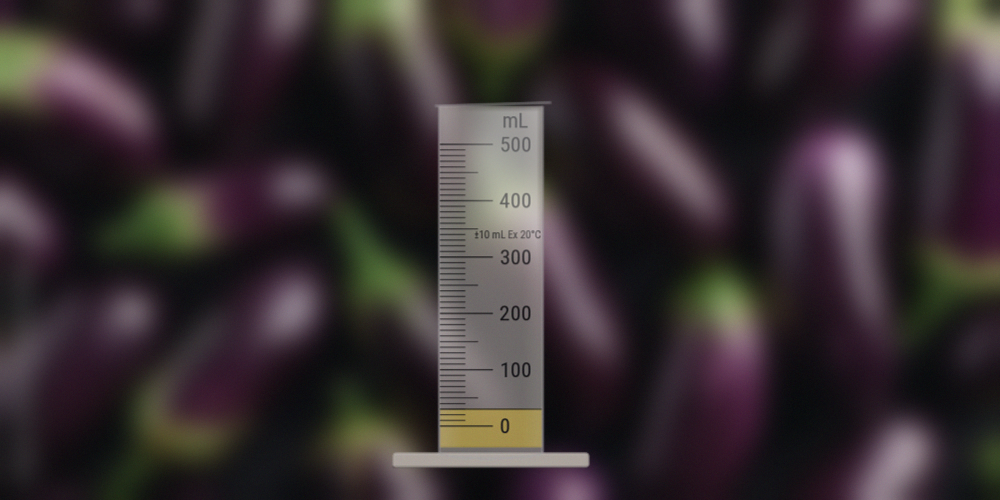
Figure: 30,mL
